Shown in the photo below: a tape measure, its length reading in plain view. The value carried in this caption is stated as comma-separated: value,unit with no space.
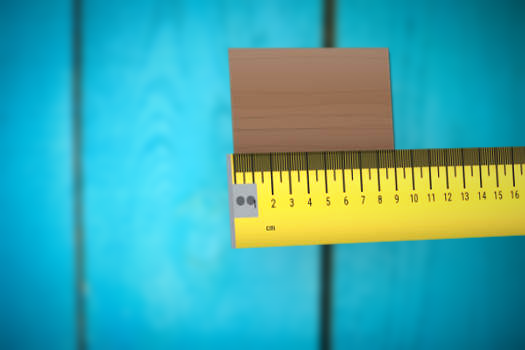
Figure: 9,cm
